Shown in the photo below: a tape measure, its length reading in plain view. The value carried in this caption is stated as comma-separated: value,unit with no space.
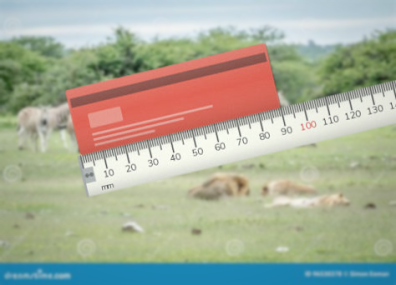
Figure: 90,mm
